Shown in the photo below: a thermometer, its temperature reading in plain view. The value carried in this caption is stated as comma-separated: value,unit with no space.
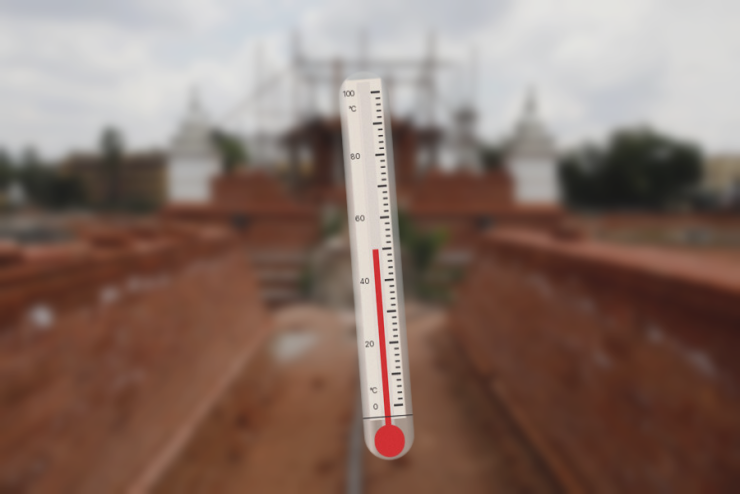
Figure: 50,°C
